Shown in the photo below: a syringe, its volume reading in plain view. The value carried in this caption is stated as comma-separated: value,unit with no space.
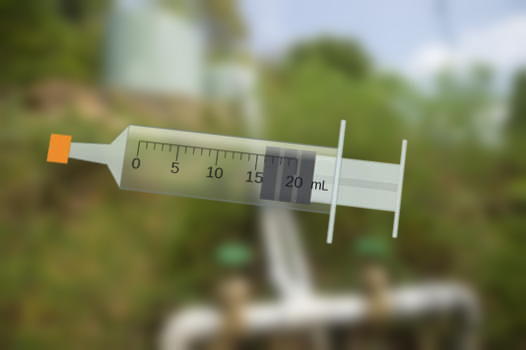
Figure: 16,mL
